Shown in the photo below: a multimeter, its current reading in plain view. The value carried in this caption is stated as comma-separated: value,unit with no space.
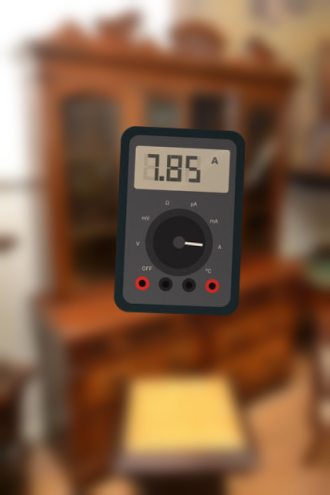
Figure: 7.85,A
